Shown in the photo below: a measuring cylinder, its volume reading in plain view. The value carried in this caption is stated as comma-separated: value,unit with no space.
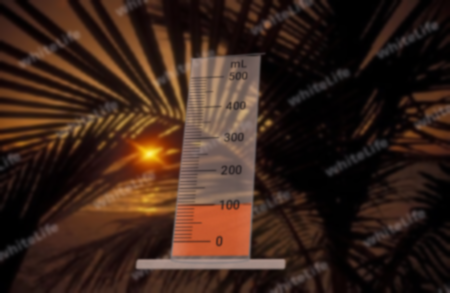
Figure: 100,mL
